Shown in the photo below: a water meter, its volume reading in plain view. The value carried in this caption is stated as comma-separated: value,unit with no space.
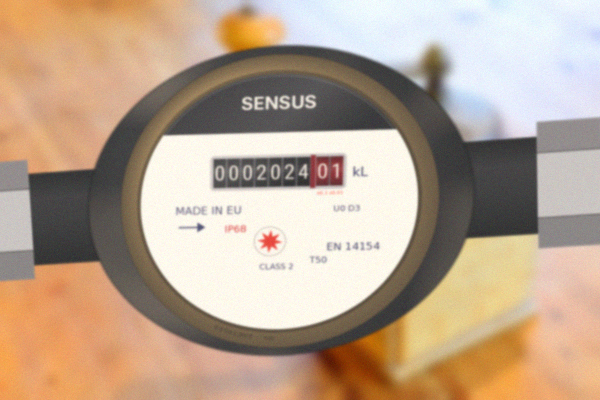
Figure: 2024.01,kL
